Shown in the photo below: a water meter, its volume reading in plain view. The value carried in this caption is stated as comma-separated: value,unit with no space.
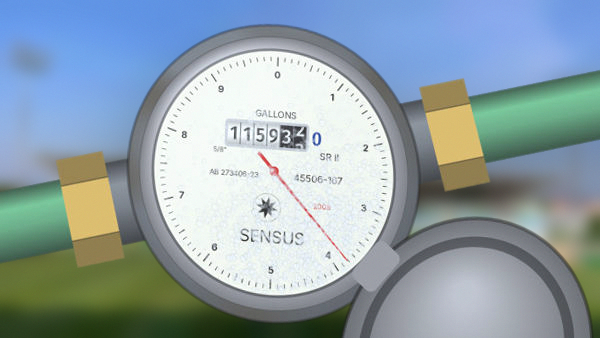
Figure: 1159323.8,gal
